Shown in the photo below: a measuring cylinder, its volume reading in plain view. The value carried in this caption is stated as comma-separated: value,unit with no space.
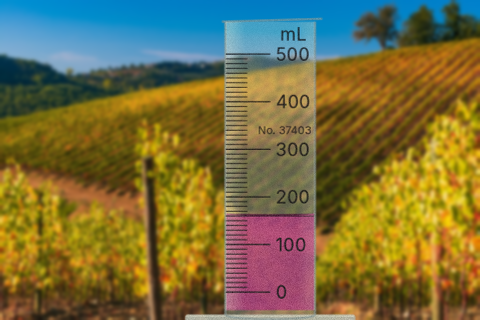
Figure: 160,mL
